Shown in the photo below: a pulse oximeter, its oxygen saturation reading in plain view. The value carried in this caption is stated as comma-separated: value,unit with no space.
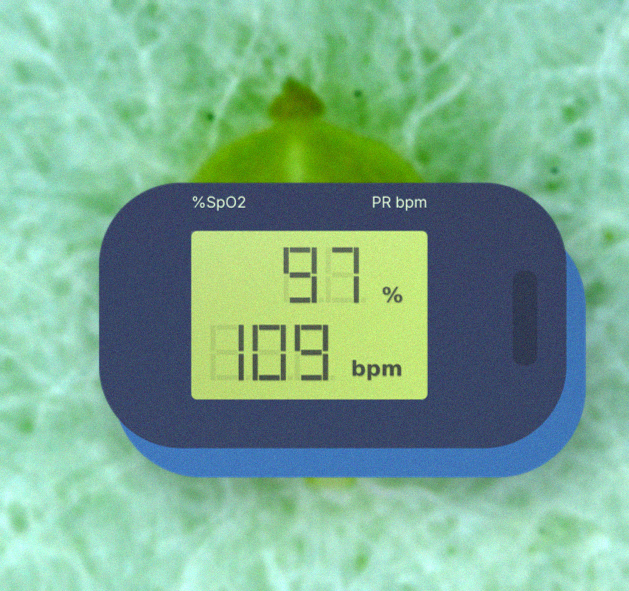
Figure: 97,%
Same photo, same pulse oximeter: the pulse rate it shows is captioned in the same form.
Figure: 109,bpm
